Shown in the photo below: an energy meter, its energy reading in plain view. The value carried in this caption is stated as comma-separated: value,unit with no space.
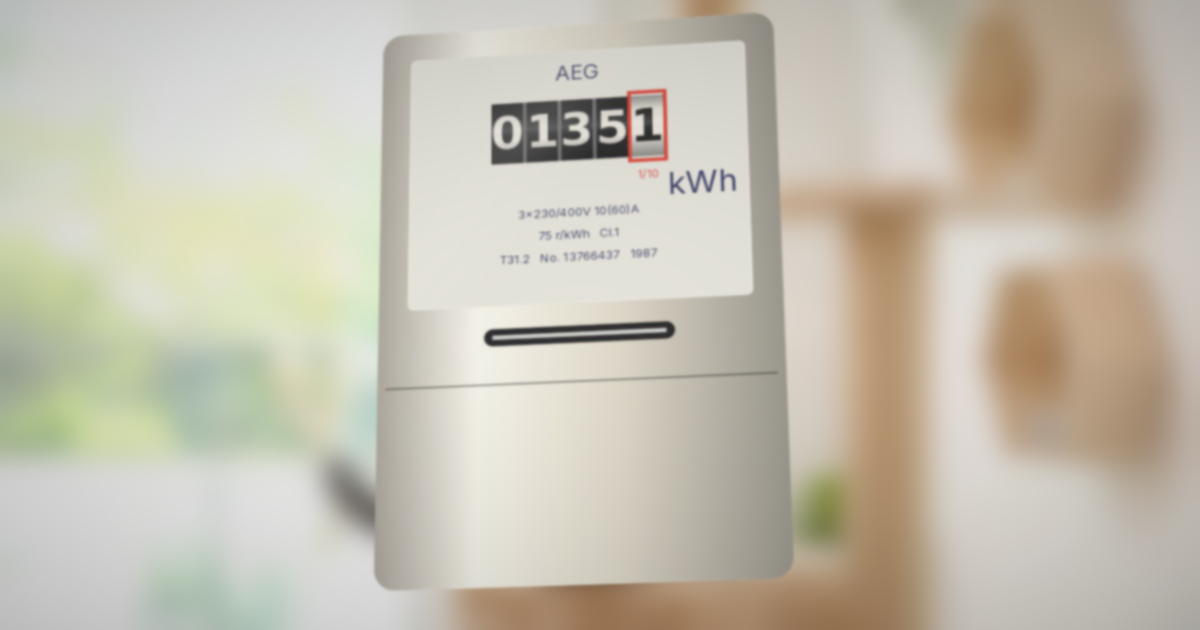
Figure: 135.1,kWh
